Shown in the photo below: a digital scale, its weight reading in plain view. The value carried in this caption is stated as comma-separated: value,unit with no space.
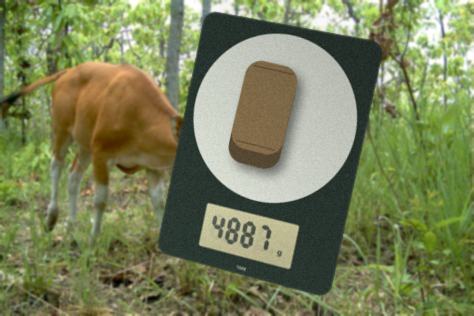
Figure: 4887,g
